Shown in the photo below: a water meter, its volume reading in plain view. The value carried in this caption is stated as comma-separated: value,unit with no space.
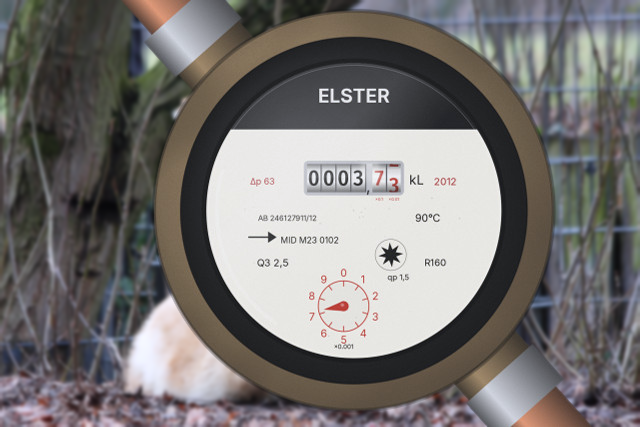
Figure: 3.727,kL
